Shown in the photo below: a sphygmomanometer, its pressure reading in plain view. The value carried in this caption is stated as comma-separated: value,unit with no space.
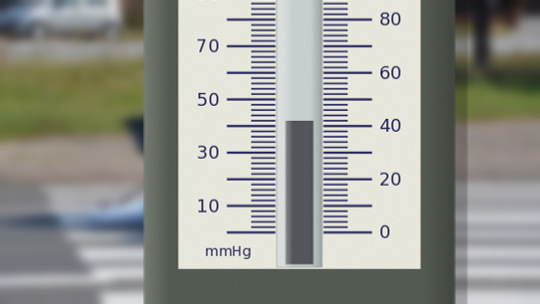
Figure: 42,mmHg
